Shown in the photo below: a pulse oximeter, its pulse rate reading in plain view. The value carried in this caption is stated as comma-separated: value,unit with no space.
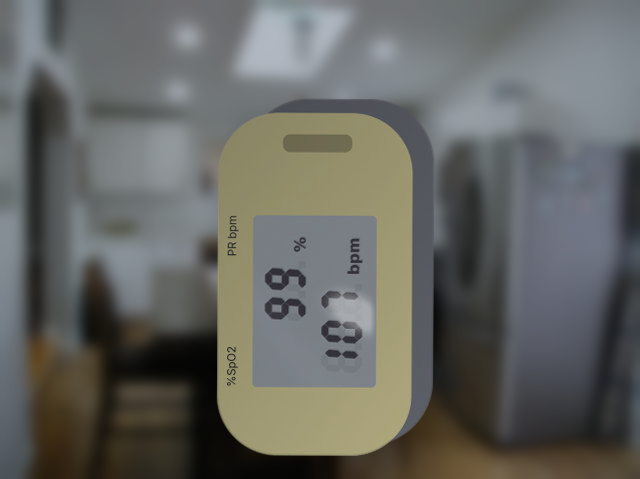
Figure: 107,bpm
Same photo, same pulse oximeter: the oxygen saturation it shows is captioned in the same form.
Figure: 99,%
